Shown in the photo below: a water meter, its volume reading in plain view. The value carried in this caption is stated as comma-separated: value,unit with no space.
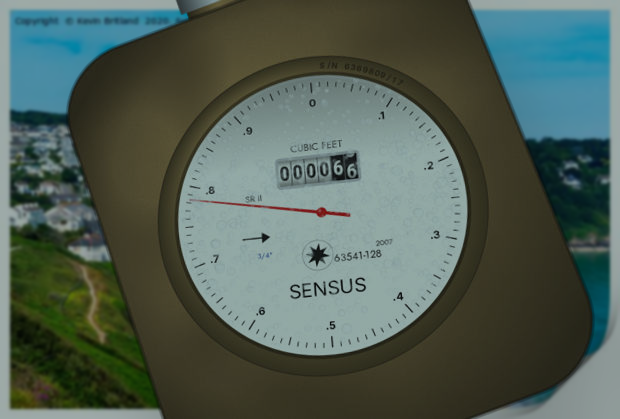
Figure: 65.78,ft³
